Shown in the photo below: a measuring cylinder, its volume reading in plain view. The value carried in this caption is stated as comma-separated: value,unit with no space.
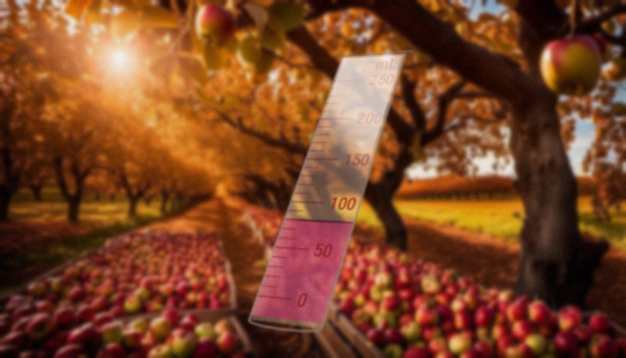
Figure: 80,mL
